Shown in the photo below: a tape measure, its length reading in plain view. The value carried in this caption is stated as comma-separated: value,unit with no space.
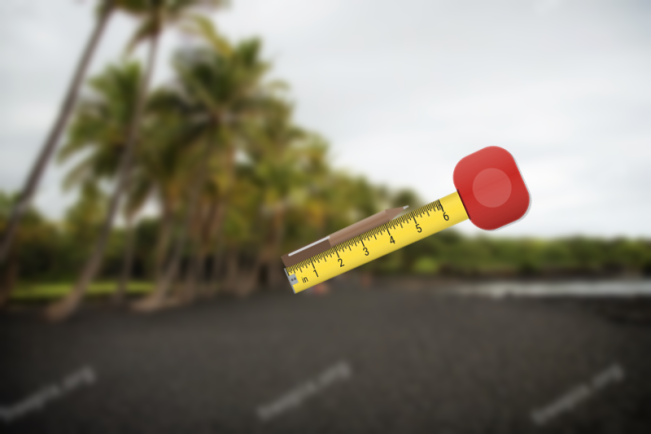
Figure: 5,in
